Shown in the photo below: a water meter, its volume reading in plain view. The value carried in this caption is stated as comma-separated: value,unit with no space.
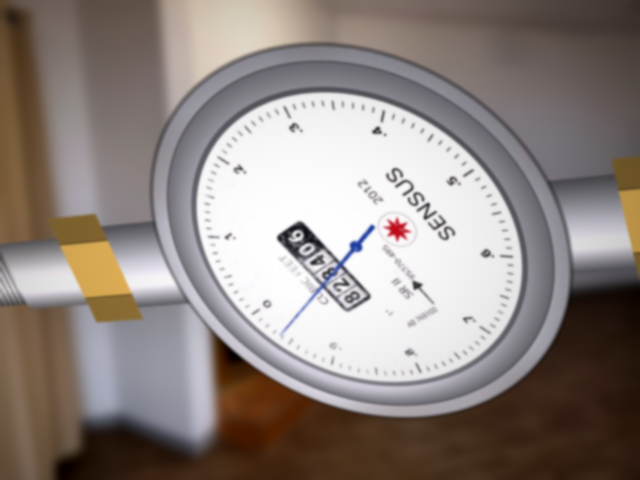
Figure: 828405.96,ft³
